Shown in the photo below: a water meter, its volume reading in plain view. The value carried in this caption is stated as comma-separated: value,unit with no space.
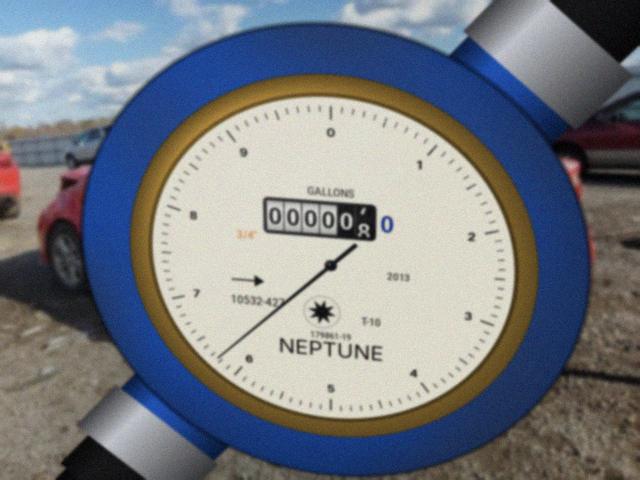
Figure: 76.2,gal
